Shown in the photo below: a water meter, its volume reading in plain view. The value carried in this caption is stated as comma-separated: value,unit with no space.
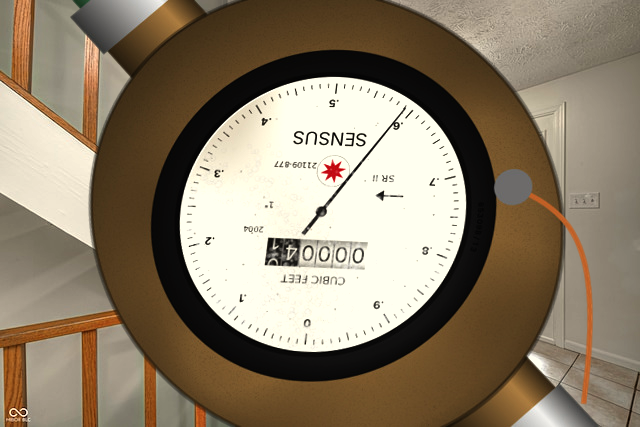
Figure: 40.59,ft³
